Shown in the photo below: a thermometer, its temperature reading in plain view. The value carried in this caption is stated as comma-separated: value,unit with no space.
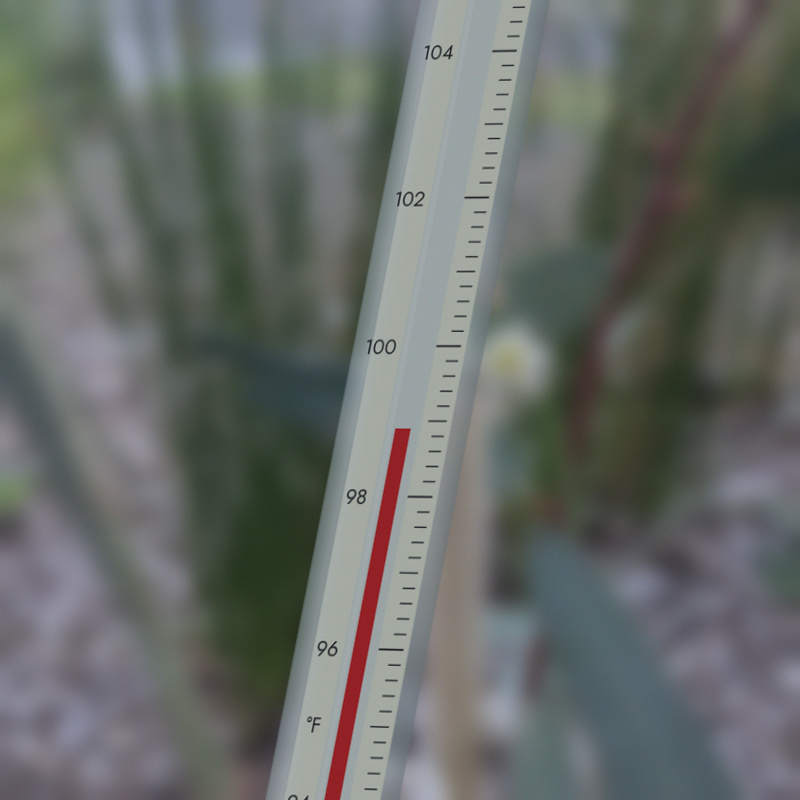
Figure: 98.9,°F
